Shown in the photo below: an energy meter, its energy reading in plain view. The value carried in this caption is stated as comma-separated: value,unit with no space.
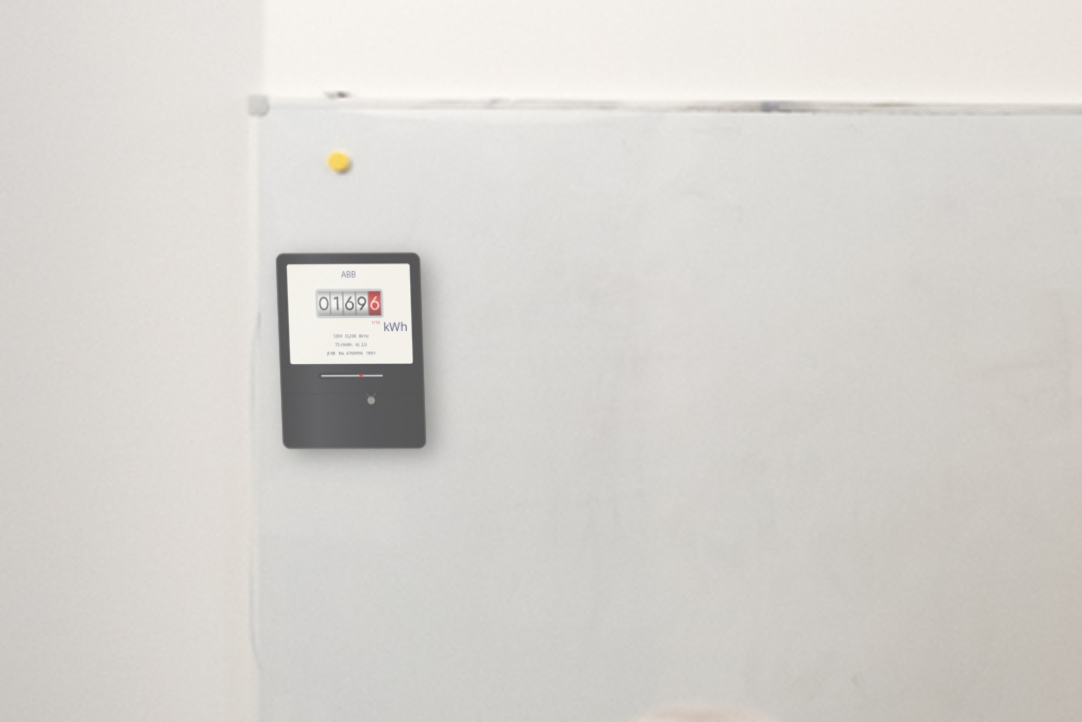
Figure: 169.6,kWh
